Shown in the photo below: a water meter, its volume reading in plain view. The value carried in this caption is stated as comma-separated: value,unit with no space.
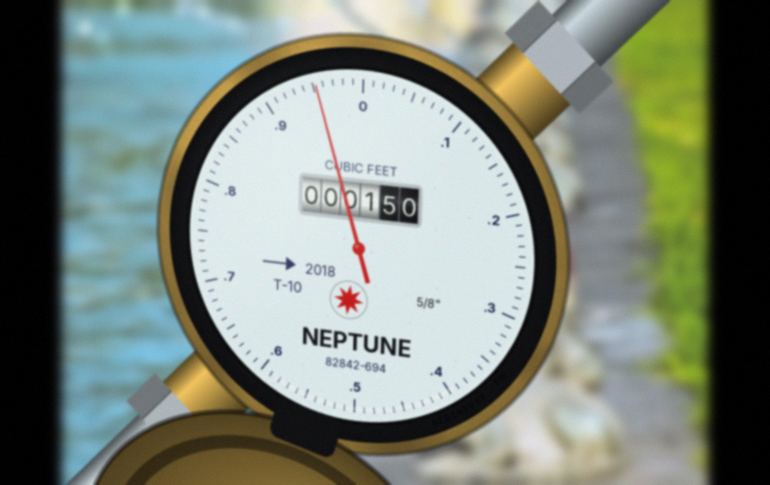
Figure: 149.95,ft³
